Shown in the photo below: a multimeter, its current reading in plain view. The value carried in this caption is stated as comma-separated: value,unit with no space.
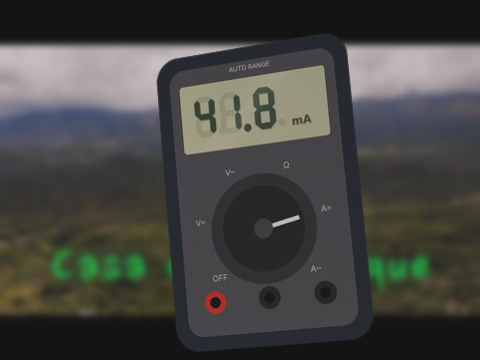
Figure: 41.8,mA
